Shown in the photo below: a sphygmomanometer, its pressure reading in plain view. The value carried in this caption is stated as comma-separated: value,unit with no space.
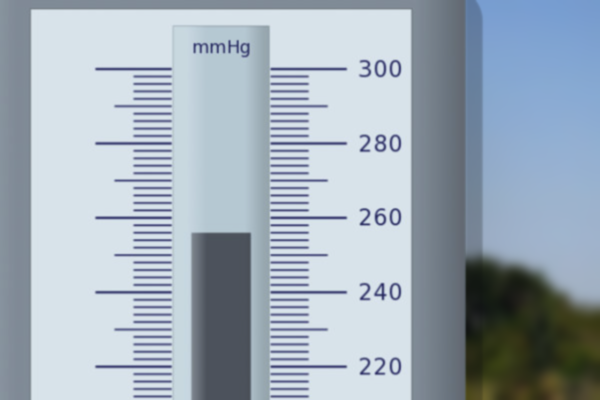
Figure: 256,mmHg
